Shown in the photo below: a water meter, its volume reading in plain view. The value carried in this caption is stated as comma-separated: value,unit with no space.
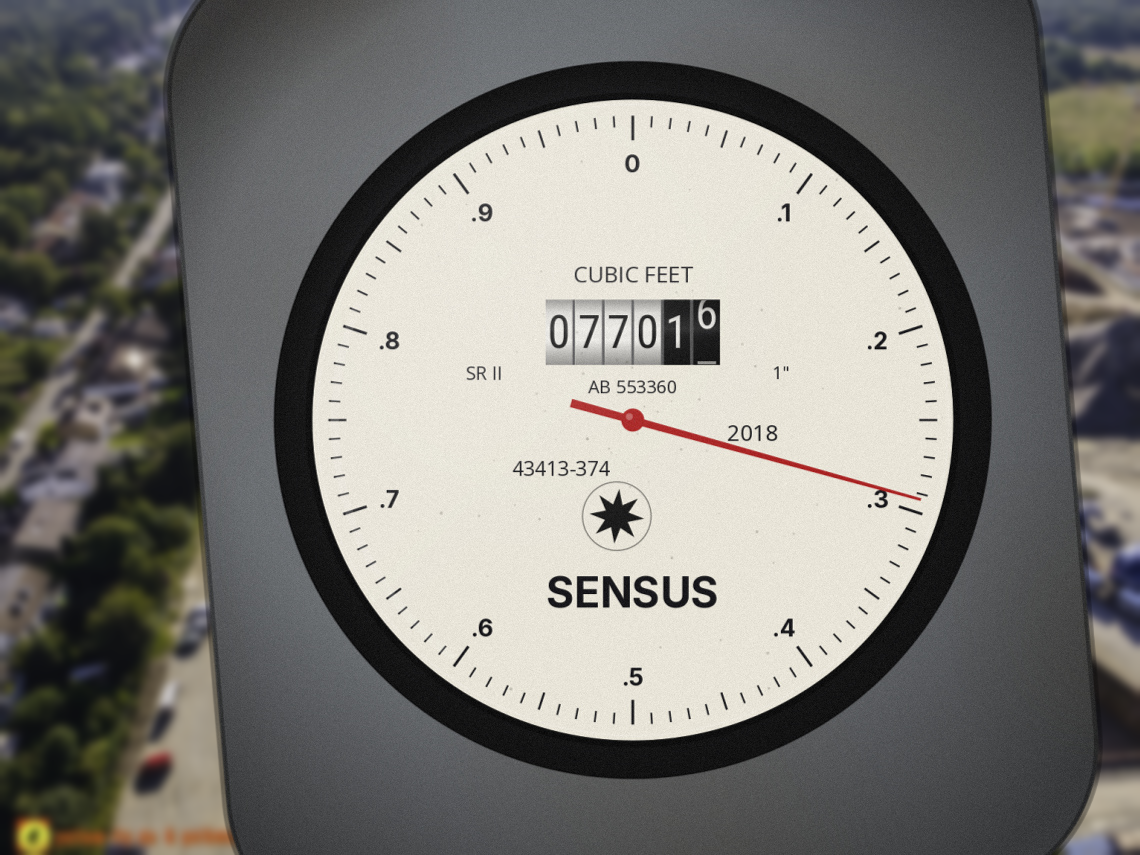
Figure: 77016.29,ft³
